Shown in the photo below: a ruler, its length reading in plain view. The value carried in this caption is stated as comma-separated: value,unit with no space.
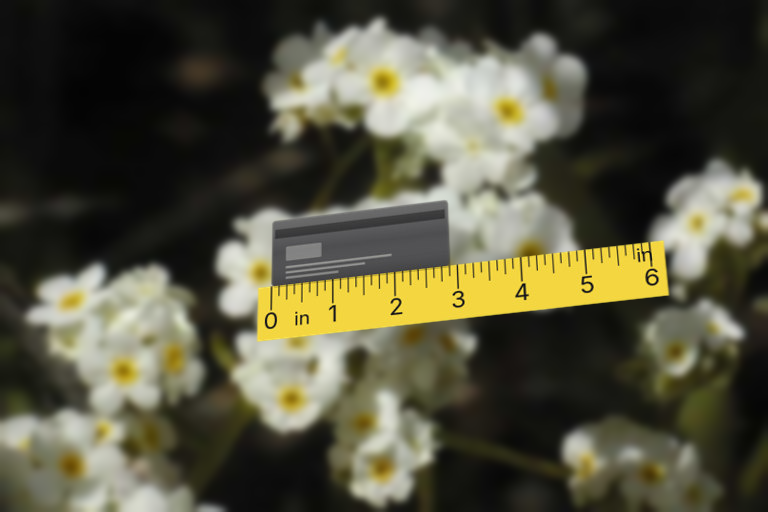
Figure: 2.875,in
